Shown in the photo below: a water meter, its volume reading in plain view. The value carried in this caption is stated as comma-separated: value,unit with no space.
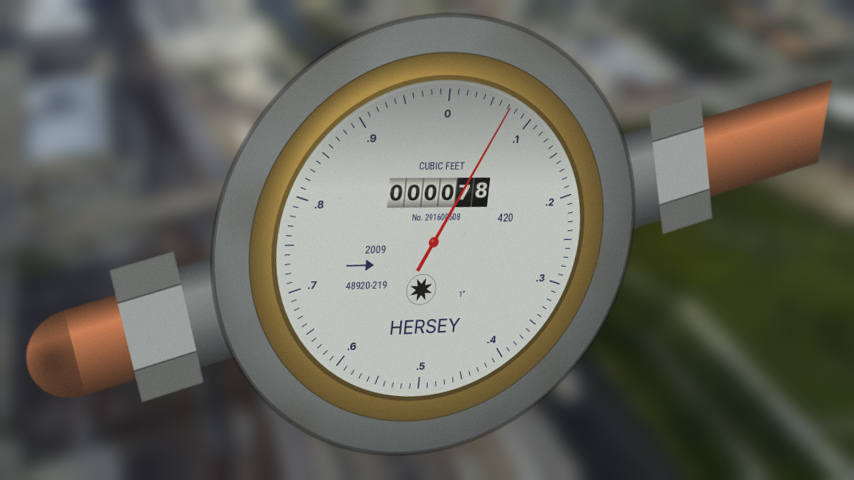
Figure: 78.07,ft³
